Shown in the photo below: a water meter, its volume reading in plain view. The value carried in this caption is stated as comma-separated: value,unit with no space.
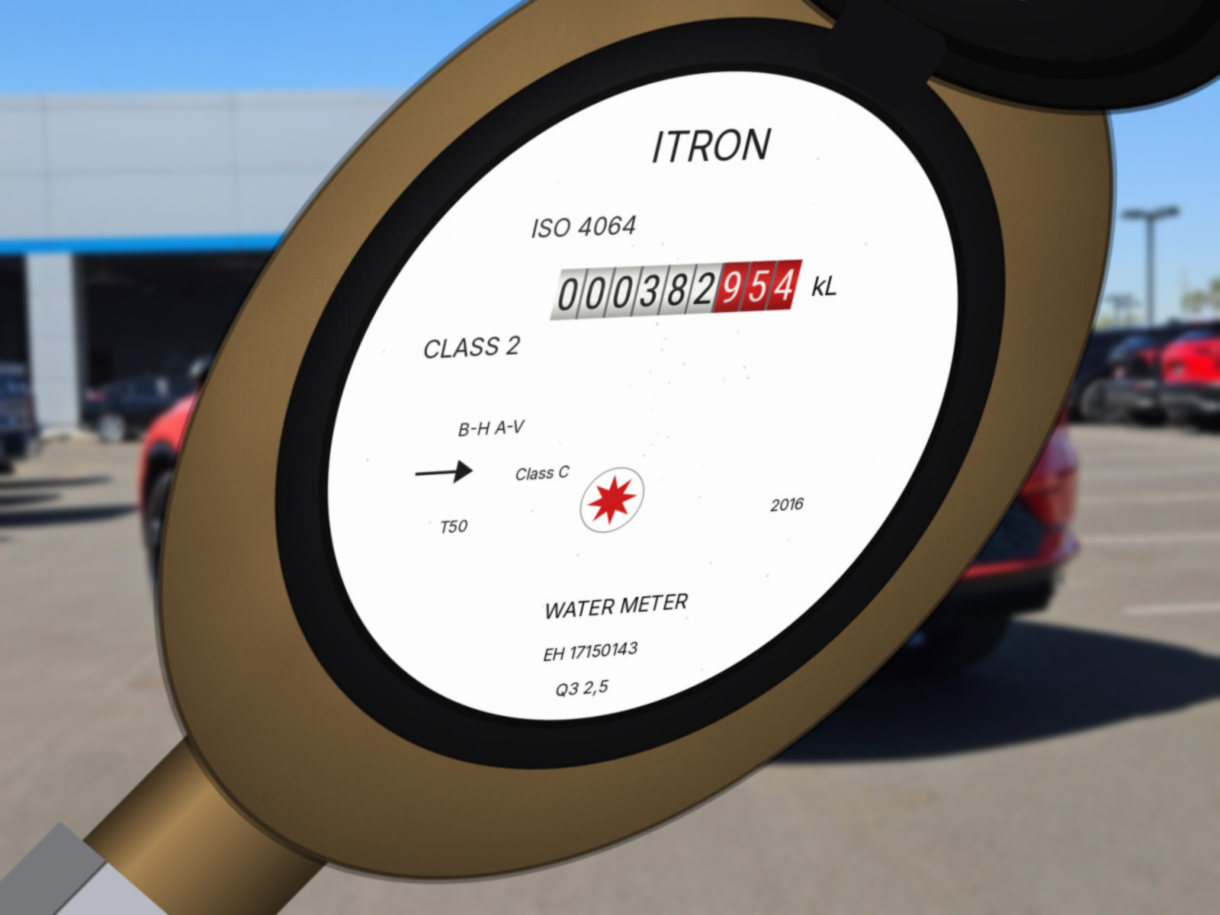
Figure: 382.954,kL
